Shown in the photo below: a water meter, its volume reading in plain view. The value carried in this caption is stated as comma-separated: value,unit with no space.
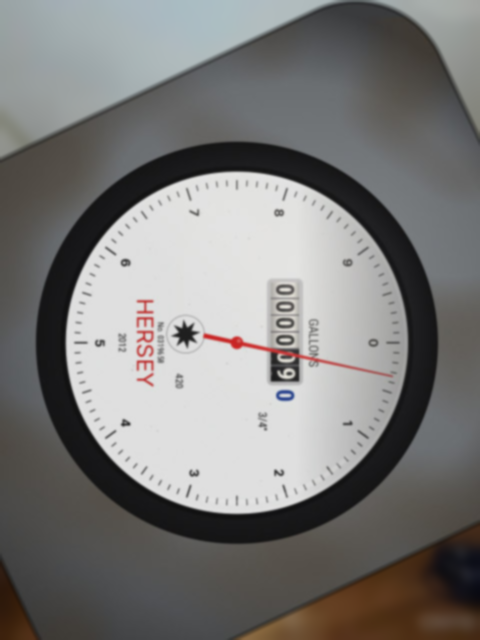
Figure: 90.3,gal
